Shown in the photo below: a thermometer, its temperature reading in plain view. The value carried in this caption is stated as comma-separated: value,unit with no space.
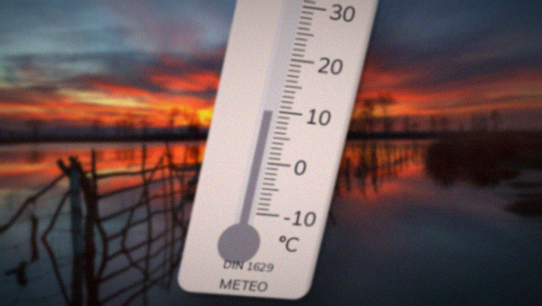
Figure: 10,°C
